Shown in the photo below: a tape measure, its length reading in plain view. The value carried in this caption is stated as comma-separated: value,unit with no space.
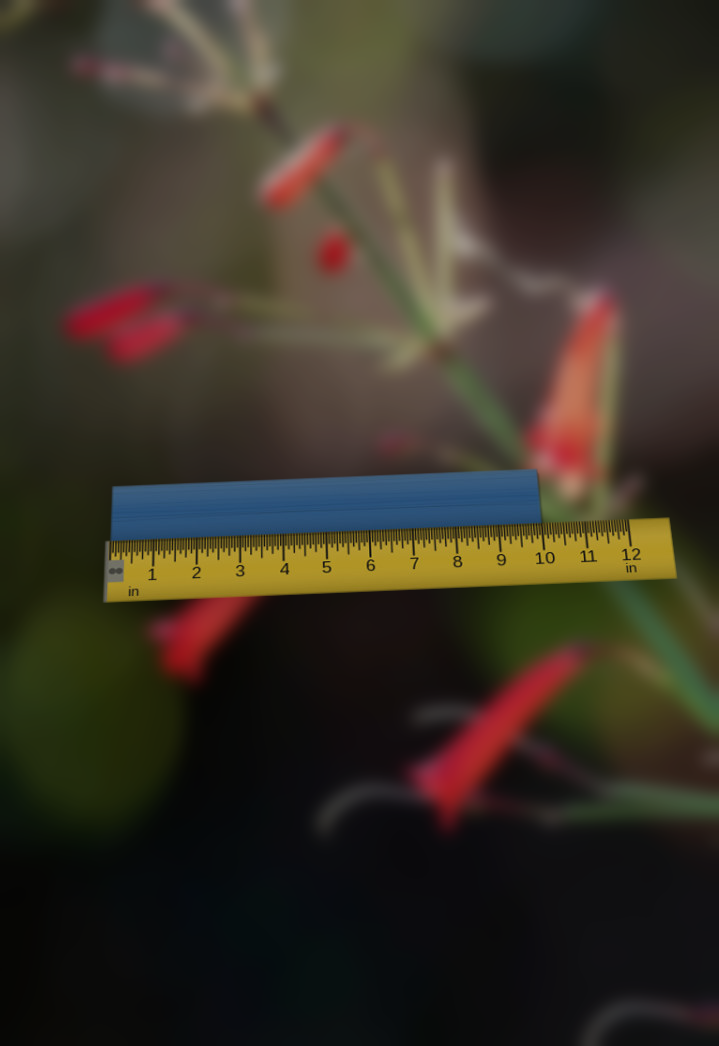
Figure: 10,in
